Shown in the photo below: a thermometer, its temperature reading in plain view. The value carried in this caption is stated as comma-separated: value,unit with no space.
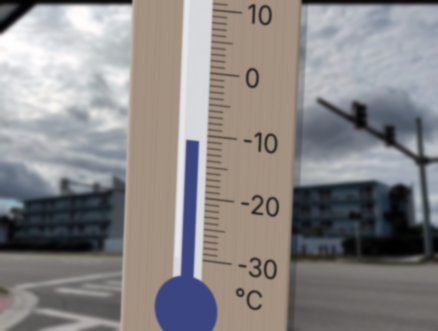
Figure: -11,°C
